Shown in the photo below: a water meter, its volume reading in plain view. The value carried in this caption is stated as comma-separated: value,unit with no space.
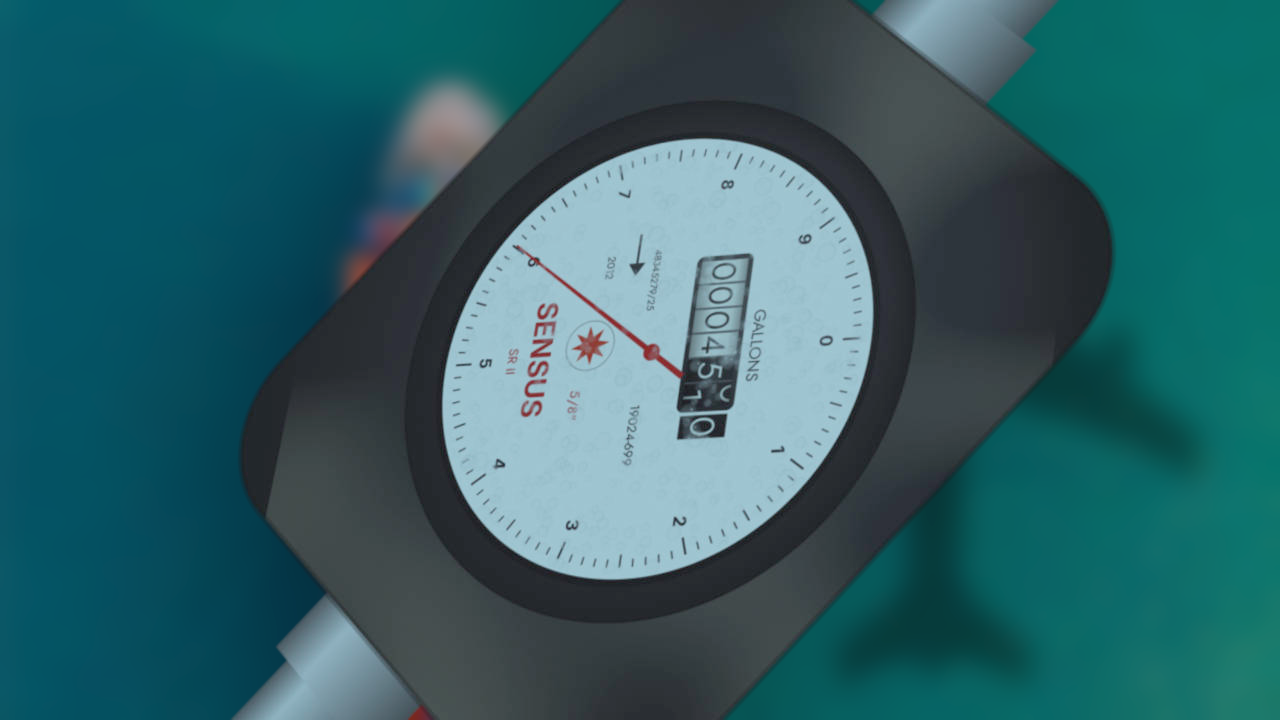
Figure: 4506.0,gal
